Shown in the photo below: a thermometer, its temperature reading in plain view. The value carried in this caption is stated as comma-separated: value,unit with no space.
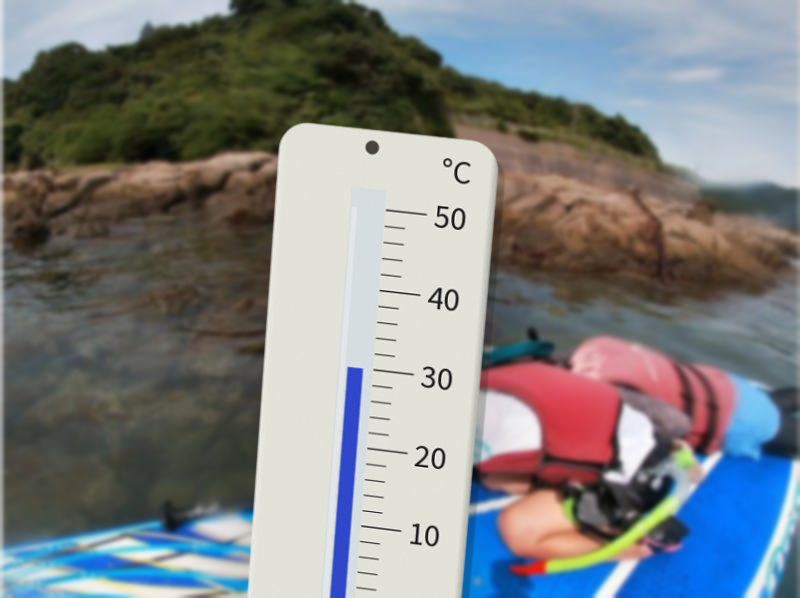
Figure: 30,°C
